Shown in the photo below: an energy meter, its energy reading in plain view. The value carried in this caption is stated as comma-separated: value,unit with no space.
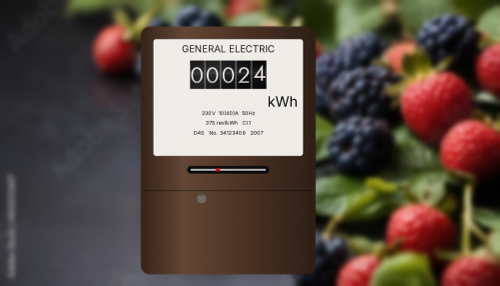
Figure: 24,kWh
